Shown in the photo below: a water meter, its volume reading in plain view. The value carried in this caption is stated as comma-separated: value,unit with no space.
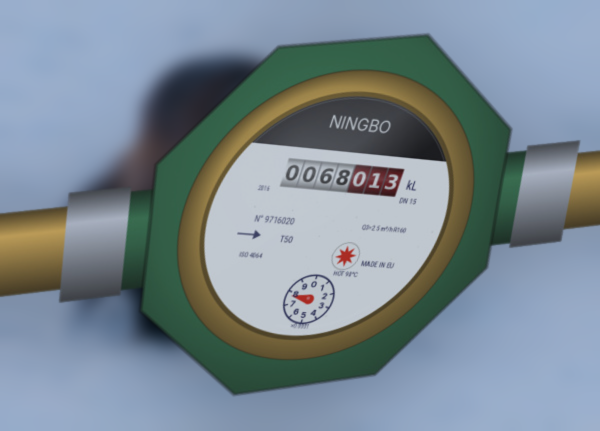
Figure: 68.0137,kL
